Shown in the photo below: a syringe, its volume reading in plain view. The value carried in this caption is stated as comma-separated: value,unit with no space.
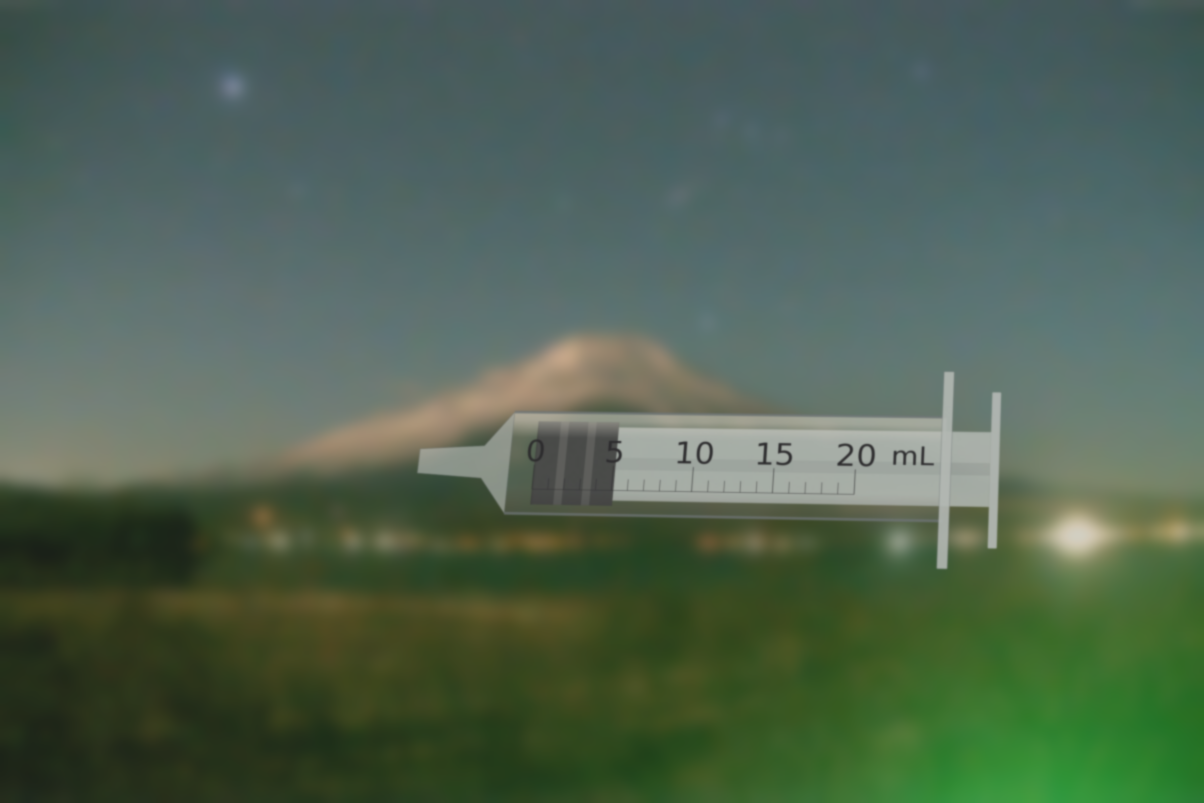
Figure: 0,mL
